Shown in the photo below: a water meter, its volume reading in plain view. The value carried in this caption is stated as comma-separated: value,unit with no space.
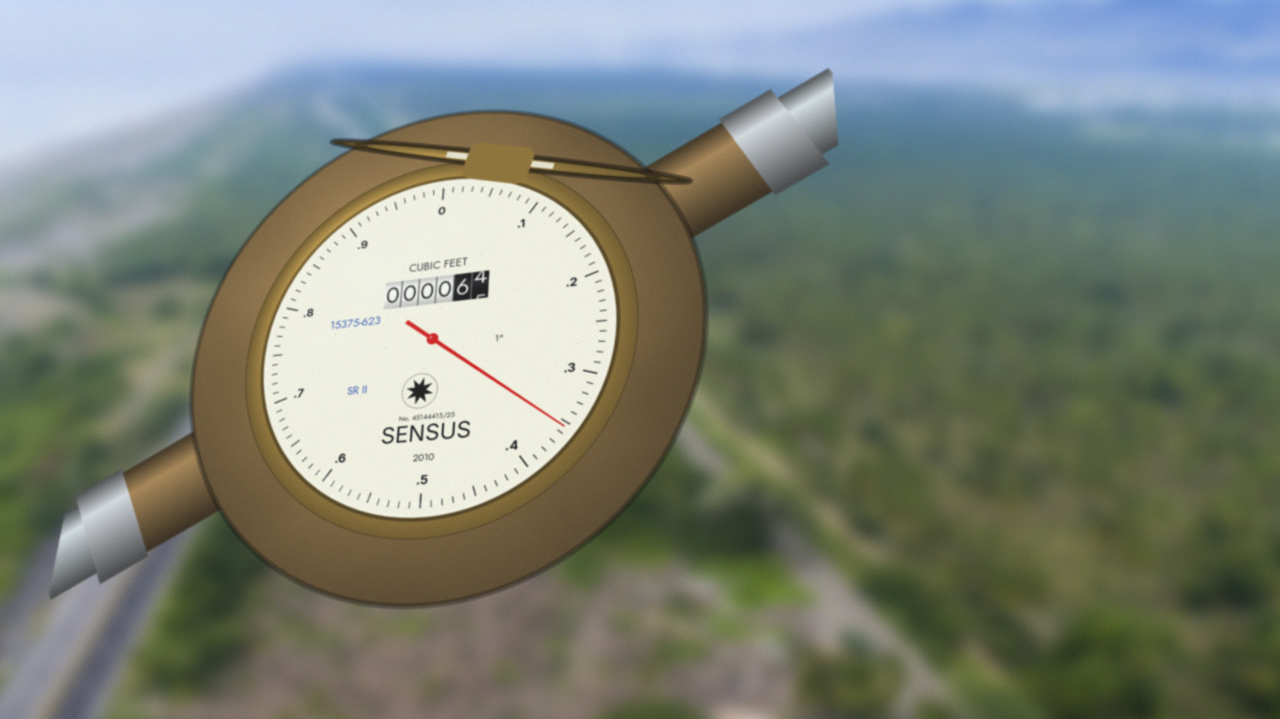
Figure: 64.35,ft³
